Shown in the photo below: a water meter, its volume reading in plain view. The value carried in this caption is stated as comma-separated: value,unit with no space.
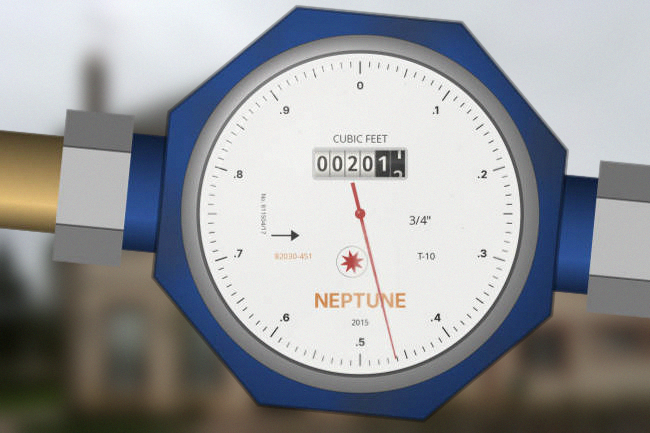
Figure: 2011.46,ft³
